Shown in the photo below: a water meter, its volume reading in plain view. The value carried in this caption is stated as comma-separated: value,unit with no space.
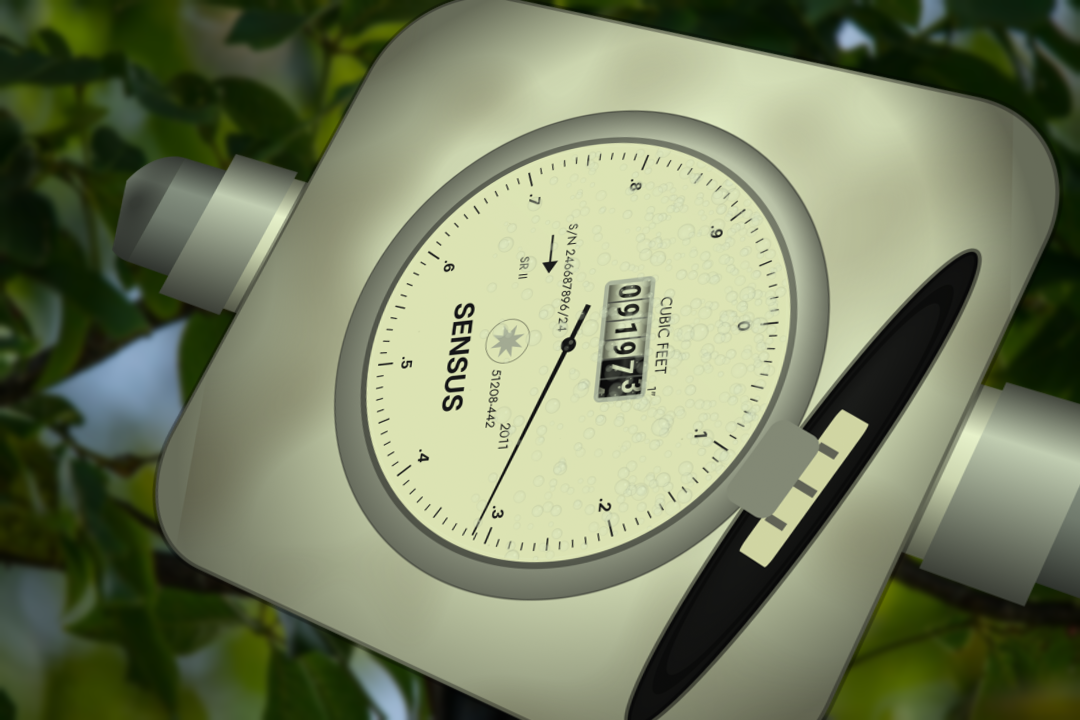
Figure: 91973.31,ft³
